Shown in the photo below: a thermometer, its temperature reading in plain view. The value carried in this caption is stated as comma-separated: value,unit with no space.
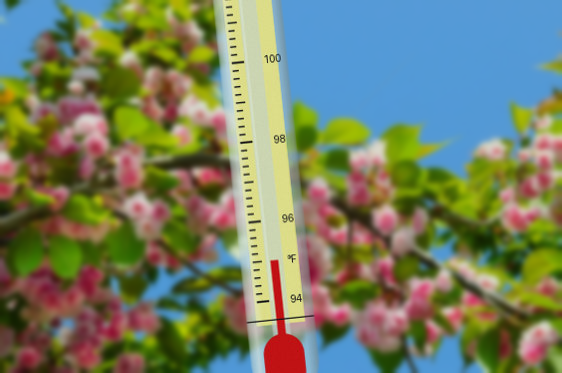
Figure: 95,°F
